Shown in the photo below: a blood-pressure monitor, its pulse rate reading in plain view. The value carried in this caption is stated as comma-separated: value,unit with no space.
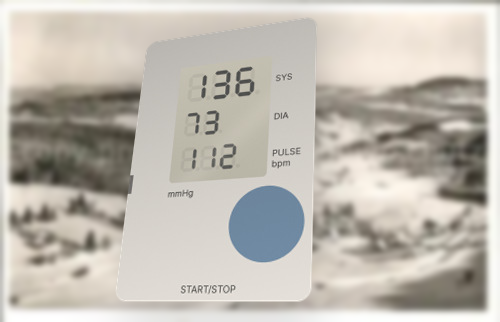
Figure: 112,bpm
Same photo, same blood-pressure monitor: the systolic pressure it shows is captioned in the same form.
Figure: 136,mmHg
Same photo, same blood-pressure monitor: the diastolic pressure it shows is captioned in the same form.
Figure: 73,mmHg
